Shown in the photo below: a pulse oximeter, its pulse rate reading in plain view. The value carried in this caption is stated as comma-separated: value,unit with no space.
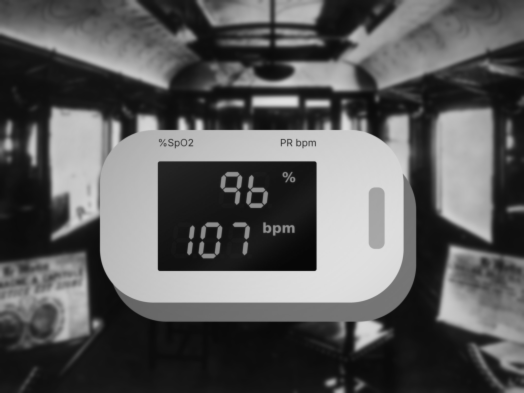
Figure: 107,bpm
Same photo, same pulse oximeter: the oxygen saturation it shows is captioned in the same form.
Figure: 96,%
